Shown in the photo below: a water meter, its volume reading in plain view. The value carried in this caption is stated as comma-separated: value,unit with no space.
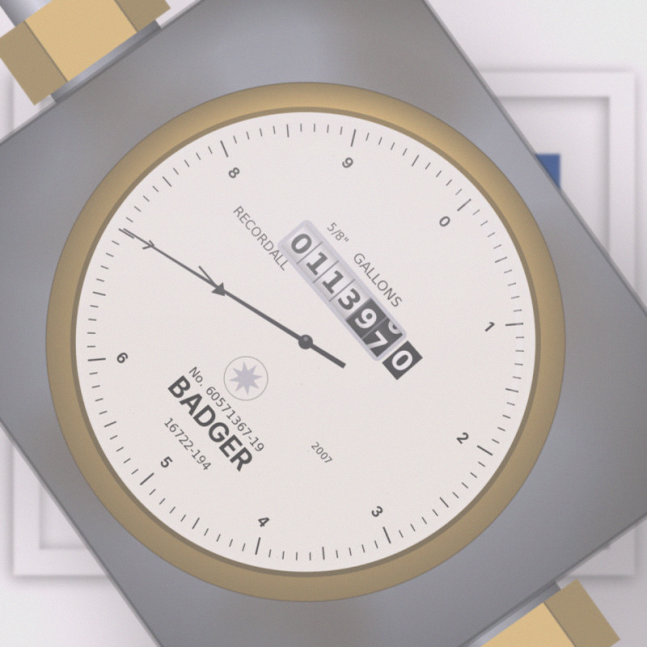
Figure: 113967.0,gal
